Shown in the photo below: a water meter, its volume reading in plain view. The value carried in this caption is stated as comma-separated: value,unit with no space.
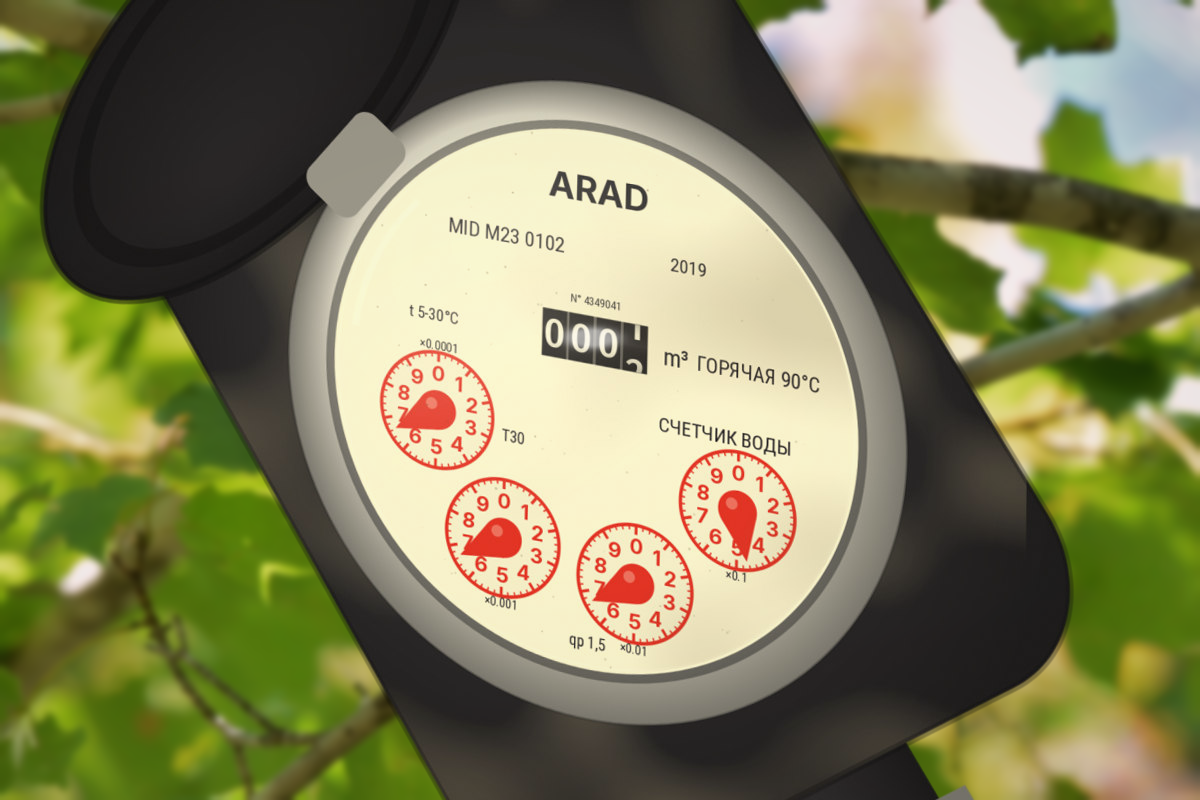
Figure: 1.4666,m³
